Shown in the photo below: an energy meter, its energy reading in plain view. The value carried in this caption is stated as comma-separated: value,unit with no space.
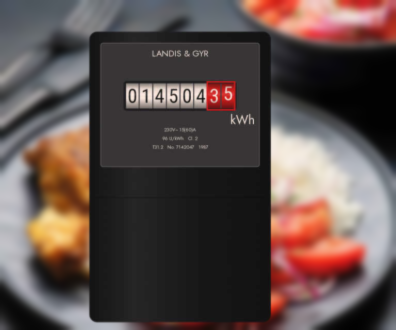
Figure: 14504.35,kWh
